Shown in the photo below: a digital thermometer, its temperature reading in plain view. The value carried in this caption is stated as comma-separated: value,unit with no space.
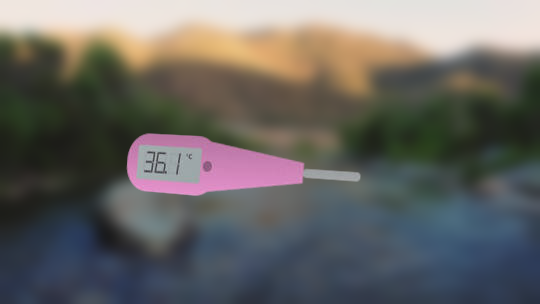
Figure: 36.1,°C
